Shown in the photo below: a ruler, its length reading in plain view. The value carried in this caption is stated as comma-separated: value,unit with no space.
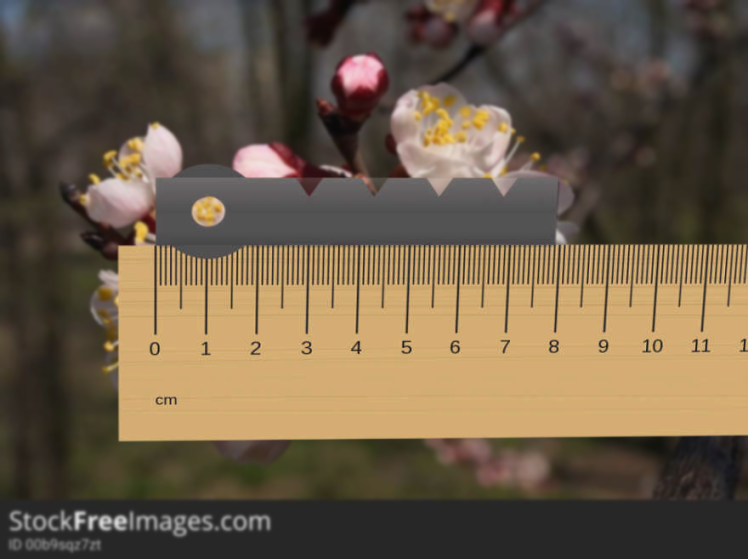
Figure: 7.9,cm
